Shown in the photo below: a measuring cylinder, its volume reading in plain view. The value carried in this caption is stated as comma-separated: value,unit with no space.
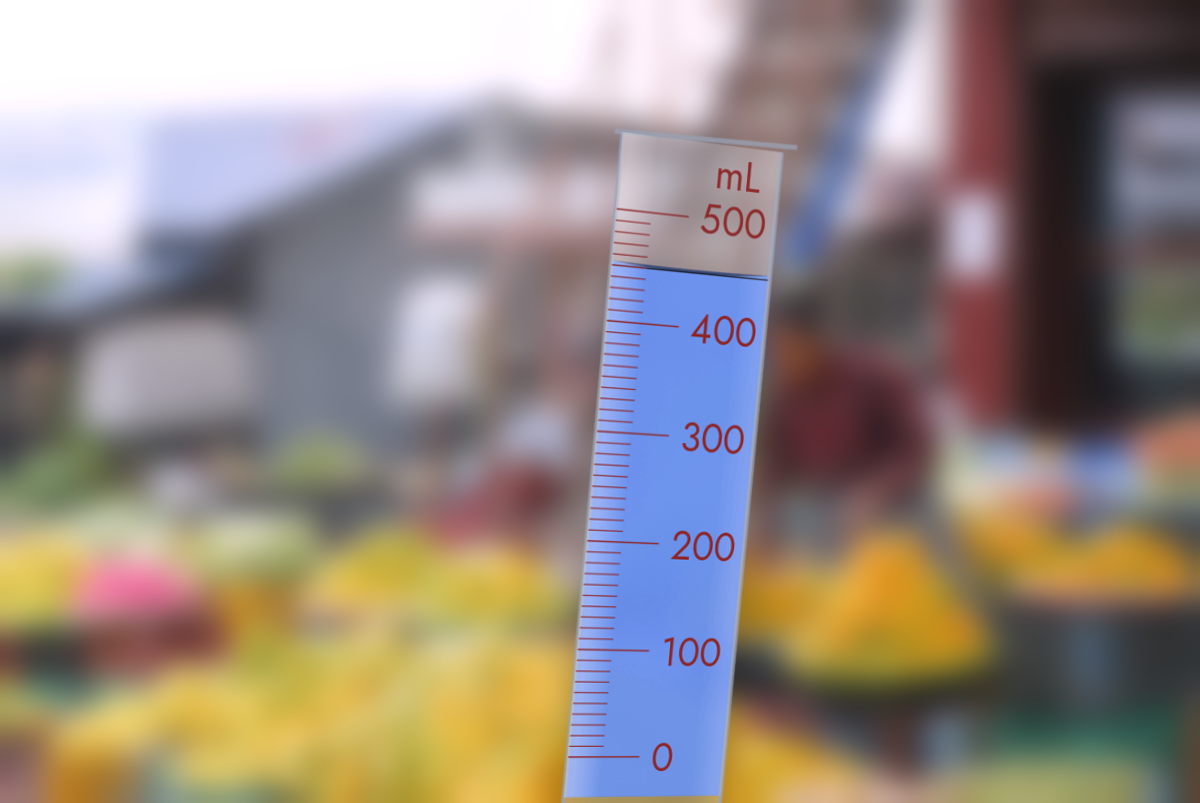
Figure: 450,mL
